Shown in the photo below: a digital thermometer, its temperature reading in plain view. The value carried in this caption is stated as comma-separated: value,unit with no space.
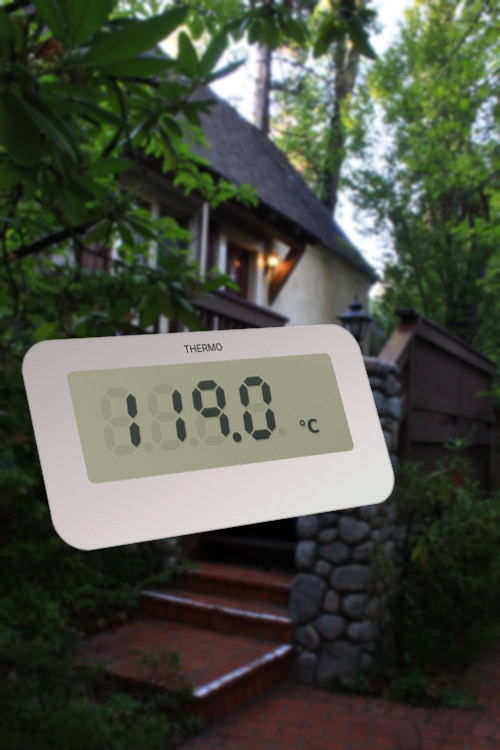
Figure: 119.0,°C
